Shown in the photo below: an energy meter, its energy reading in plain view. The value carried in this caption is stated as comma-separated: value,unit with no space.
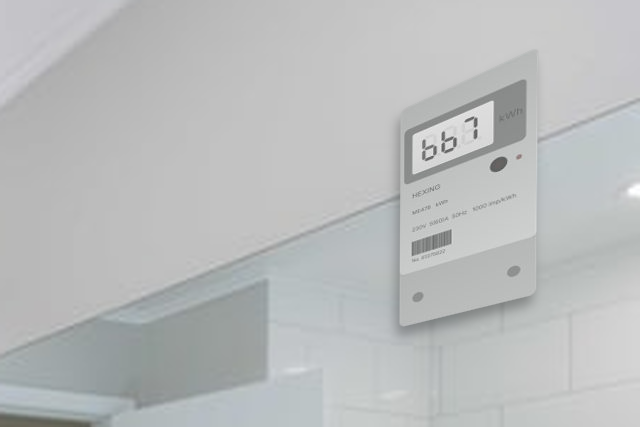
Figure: 667,kWh
